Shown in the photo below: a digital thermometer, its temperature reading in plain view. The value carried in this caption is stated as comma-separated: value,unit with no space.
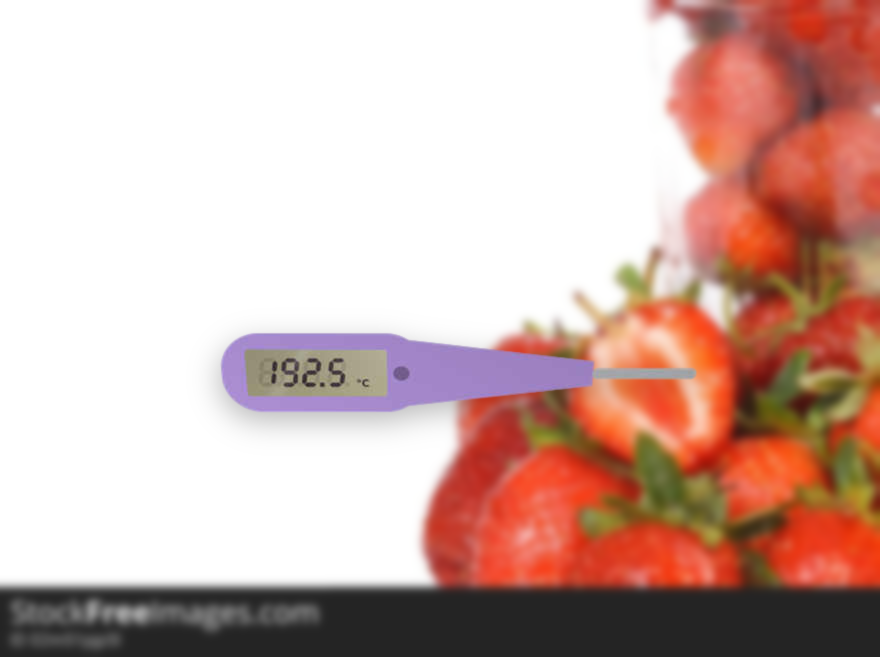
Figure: 192.5,°C
